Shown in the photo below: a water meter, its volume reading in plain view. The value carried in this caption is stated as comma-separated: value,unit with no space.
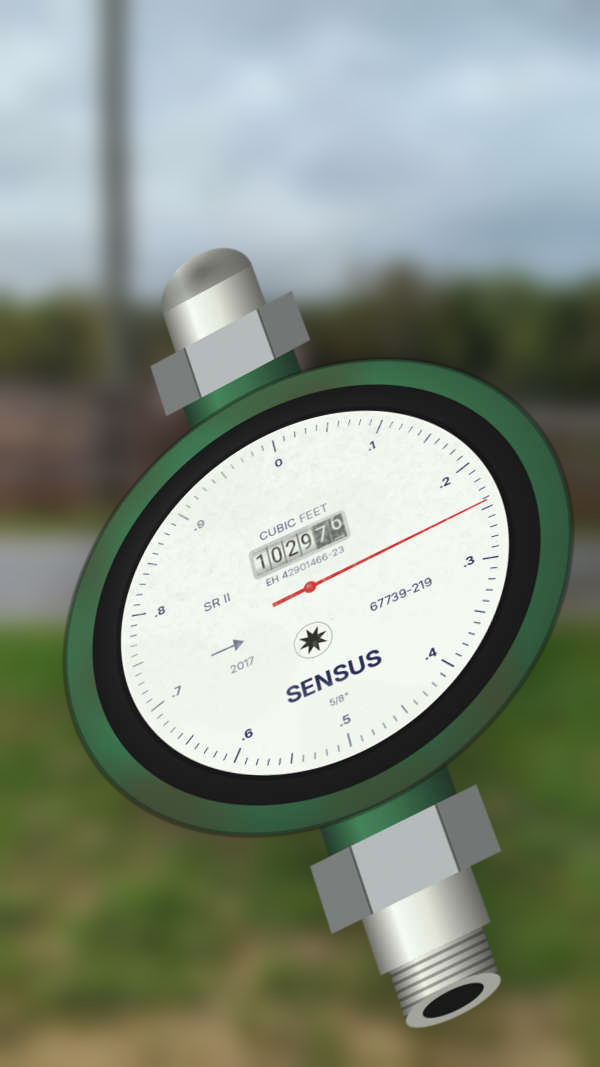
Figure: 102976.24,ft³
